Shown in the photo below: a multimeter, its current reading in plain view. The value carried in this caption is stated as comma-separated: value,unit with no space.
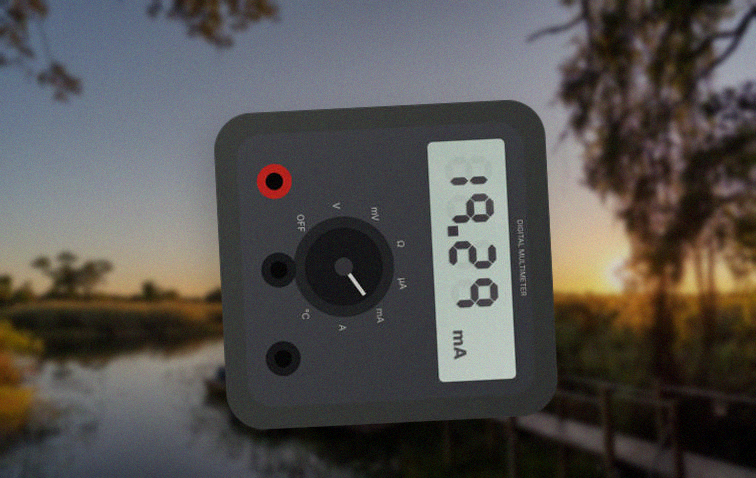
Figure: 19.29,mA
